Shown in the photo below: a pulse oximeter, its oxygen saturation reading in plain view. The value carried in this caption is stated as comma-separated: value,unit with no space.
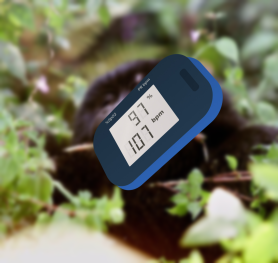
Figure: 97,%
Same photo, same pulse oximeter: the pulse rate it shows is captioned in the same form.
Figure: 107,bpm
